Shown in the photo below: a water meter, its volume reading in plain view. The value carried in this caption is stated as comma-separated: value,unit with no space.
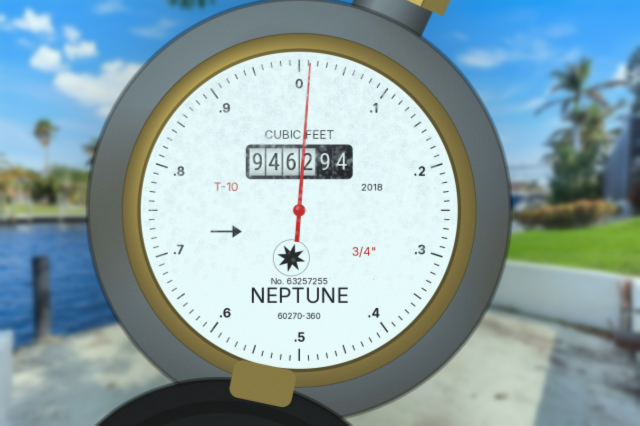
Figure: 946294.01,ft³
